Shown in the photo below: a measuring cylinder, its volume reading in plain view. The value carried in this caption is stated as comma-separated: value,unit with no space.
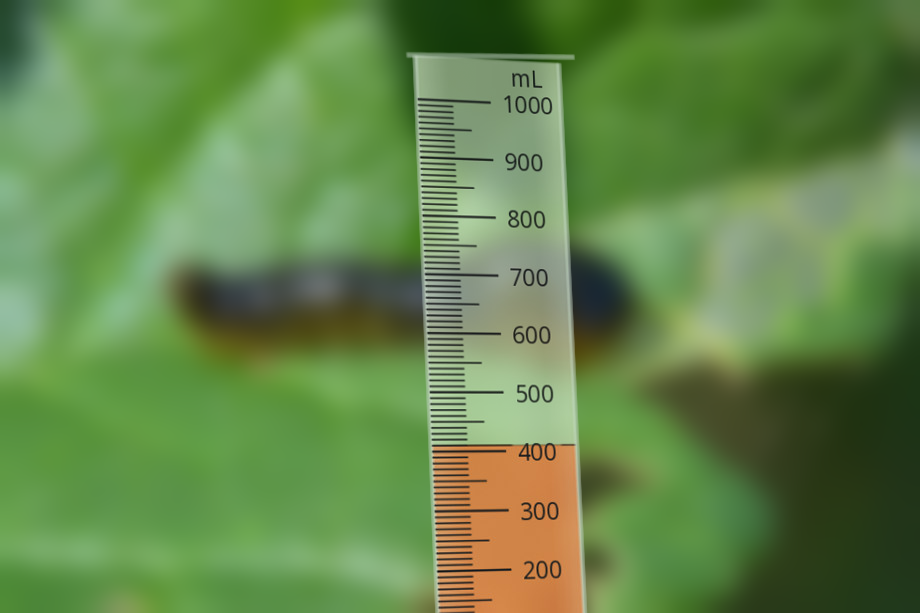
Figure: 410,mL
